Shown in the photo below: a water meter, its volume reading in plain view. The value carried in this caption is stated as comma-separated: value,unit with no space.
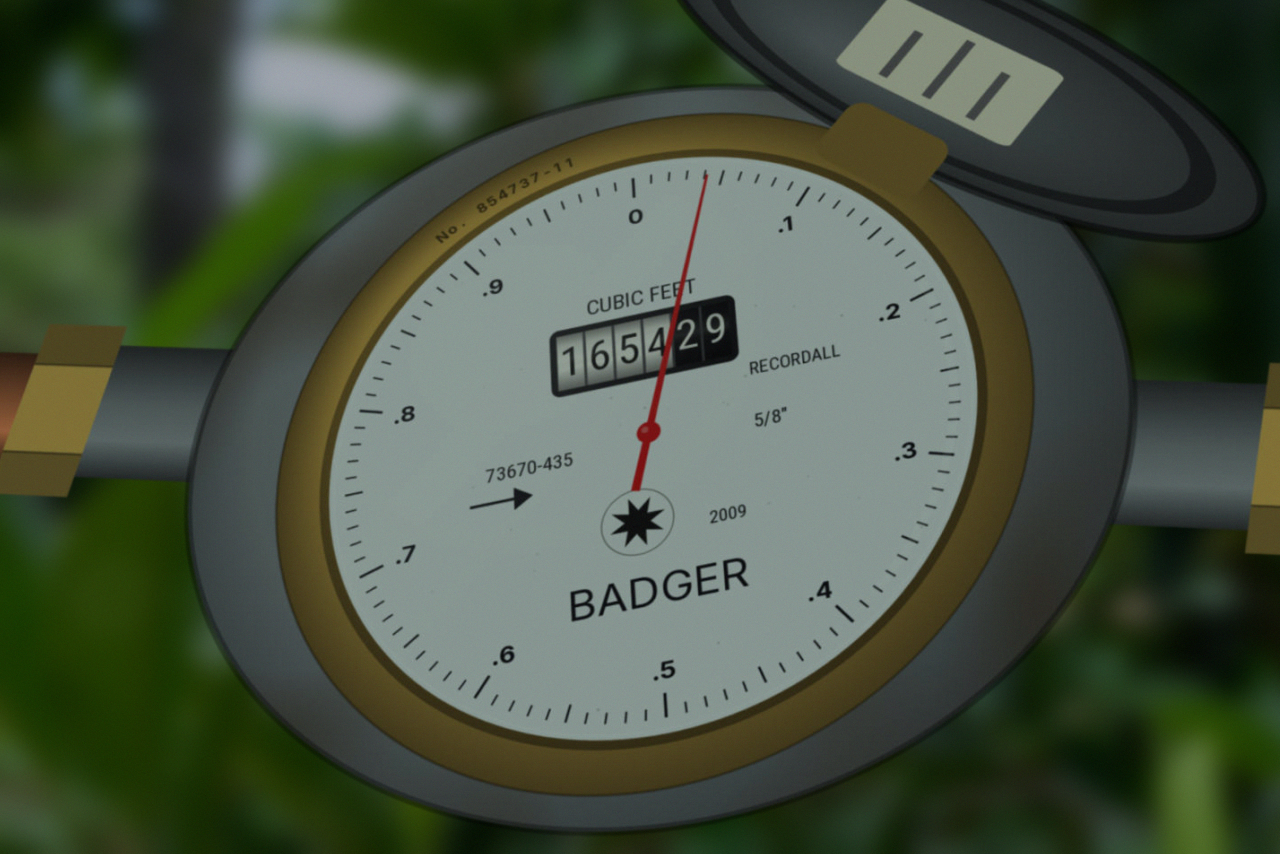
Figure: 165429.04,ft³
